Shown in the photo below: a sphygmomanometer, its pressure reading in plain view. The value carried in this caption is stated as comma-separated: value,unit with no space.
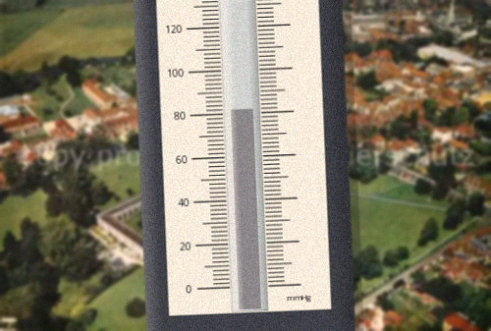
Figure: 82,mmHg
